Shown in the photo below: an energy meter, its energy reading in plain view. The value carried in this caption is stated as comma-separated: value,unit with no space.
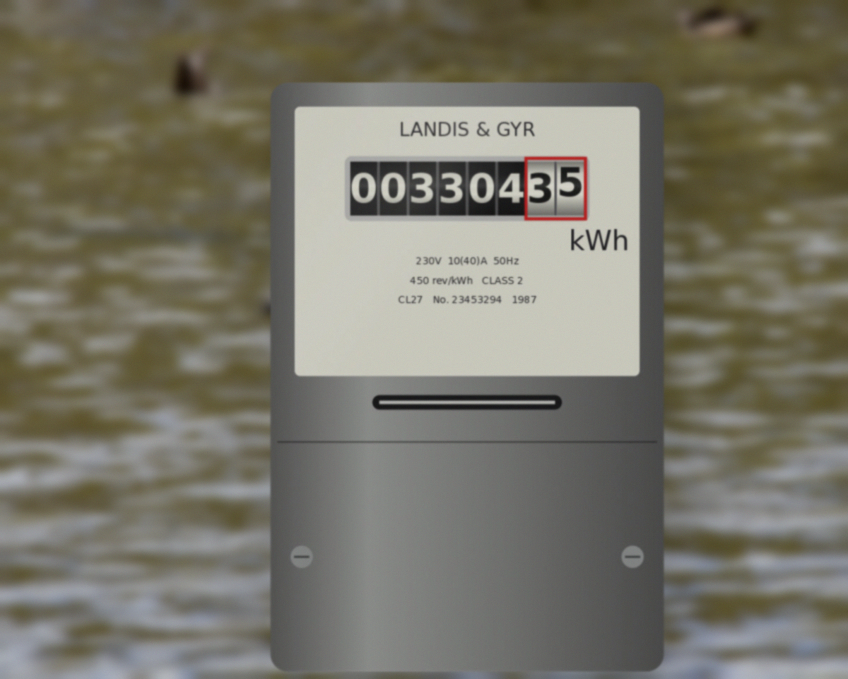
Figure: 3304.35,kWh
